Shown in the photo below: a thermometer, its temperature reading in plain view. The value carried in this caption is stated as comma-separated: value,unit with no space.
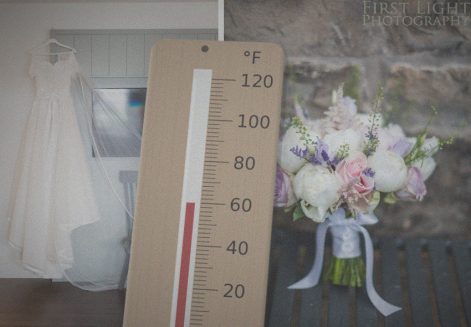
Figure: 60,°F
